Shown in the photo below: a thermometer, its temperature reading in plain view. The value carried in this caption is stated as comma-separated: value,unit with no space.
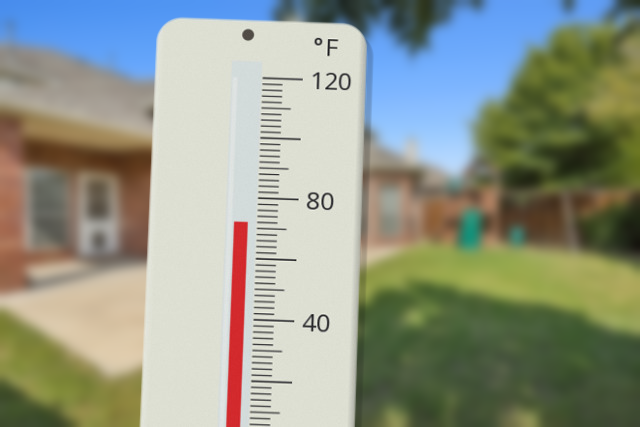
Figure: 72,°F
